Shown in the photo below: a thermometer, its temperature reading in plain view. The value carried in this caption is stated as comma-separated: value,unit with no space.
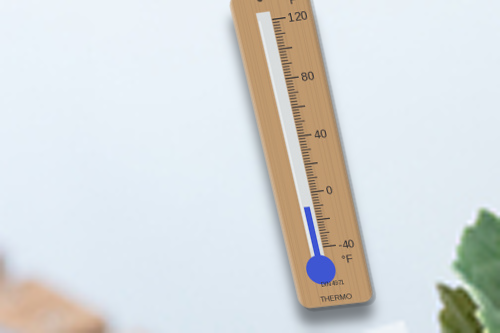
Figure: -10,°F
